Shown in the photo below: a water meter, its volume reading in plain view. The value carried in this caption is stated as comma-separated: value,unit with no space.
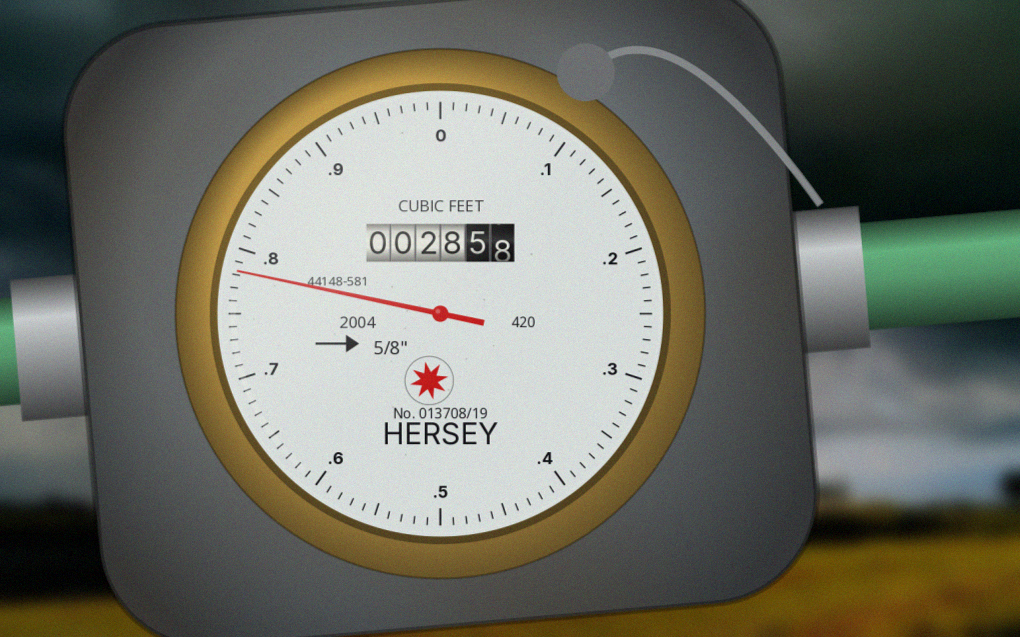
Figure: 2857.78,ft³
